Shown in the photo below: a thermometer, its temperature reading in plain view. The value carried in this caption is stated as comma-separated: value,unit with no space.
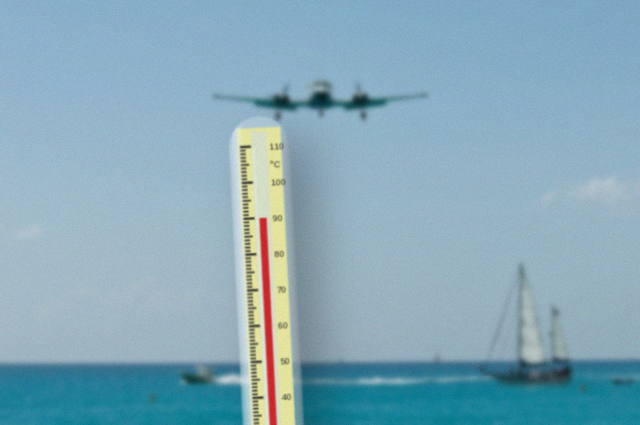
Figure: 90,°C
